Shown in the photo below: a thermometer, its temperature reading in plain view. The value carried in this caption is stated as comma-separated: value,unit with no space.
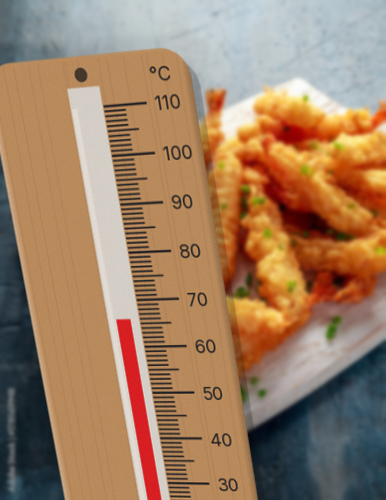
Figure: 66,°C
